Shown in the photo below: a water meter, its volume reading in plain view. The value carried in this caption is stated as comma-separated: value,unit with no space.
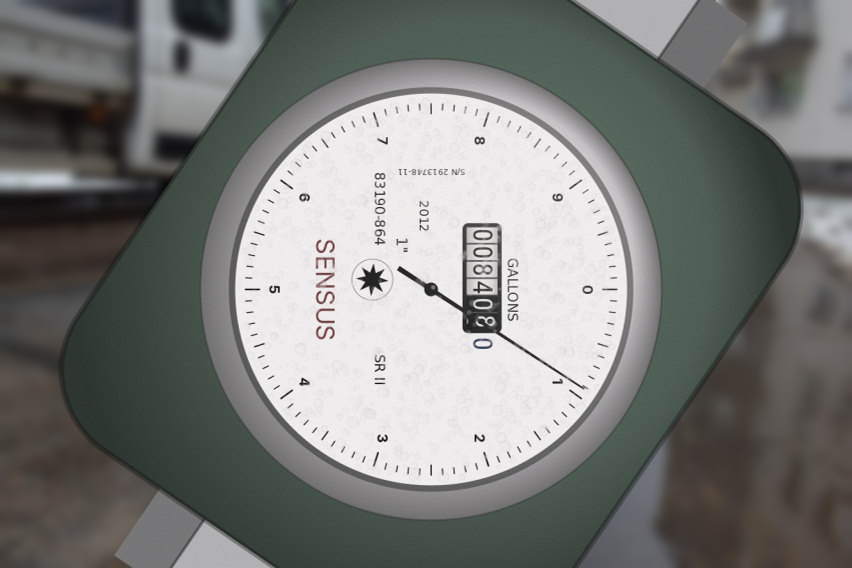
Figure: 84080.9,gal
